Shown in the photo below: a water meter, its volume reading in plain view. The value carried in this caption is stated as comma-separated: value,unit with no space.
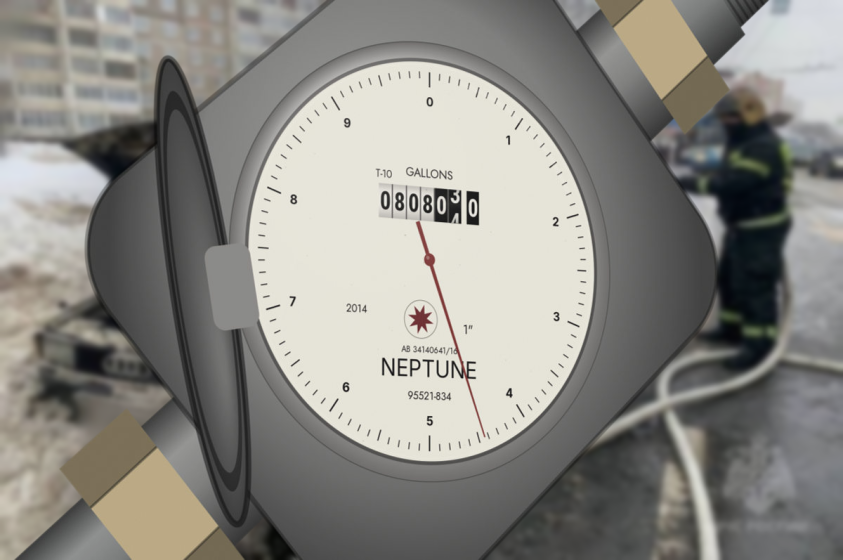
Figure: 808034.4,gal
